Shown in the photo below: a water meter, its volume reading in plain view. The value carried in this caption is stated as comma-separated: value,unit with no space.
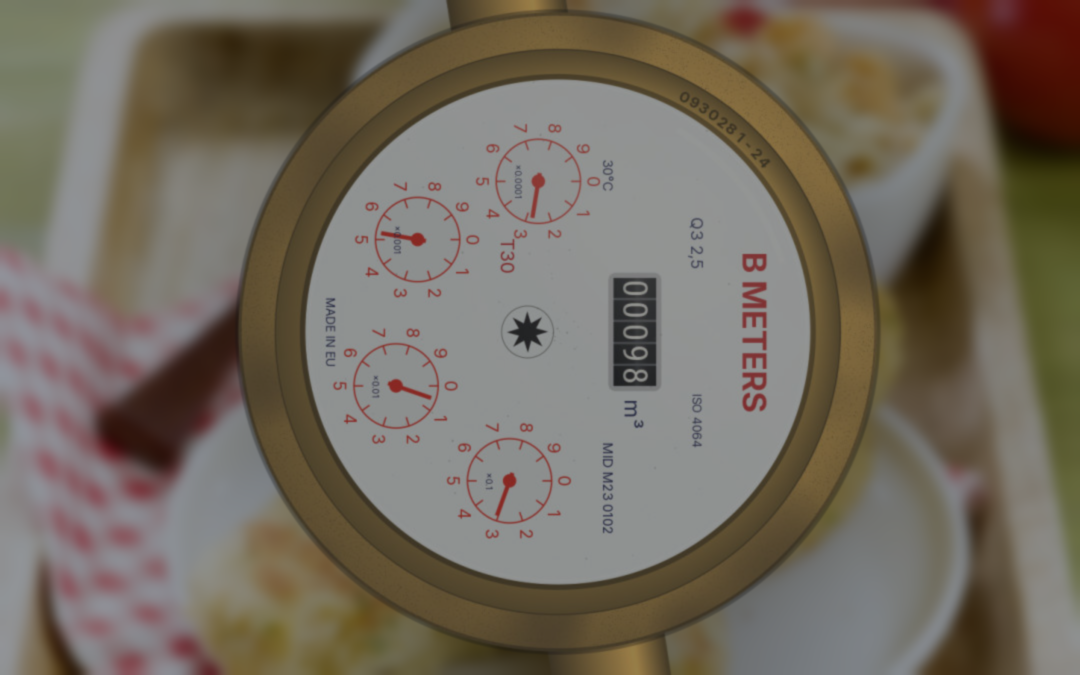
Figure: 98.3052,m³
